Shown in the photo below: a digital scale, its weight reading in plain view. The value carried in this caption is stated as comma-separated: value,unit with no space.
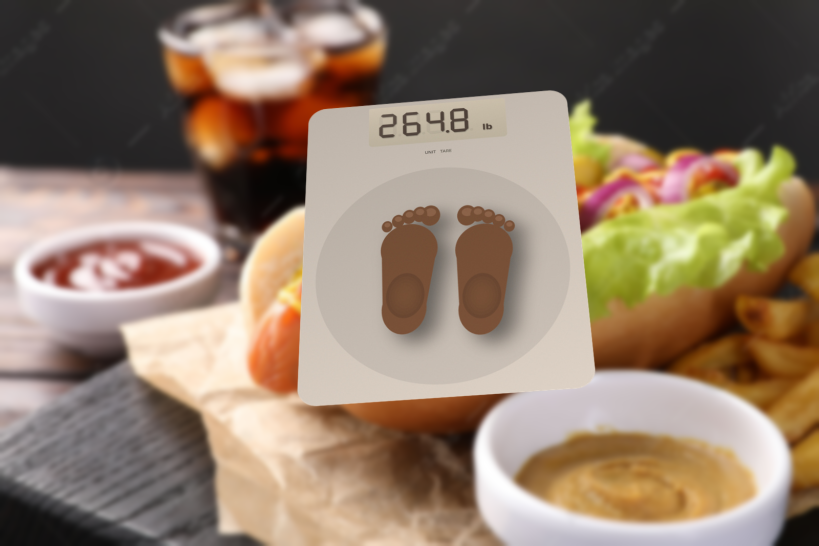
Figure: 264.8,lb
